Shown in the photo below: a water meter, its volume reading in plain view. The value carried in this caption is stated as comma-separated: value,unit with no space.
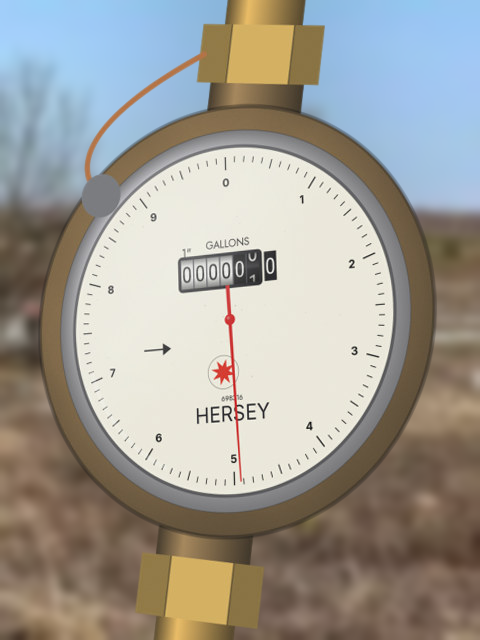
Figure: 4.9,gal
